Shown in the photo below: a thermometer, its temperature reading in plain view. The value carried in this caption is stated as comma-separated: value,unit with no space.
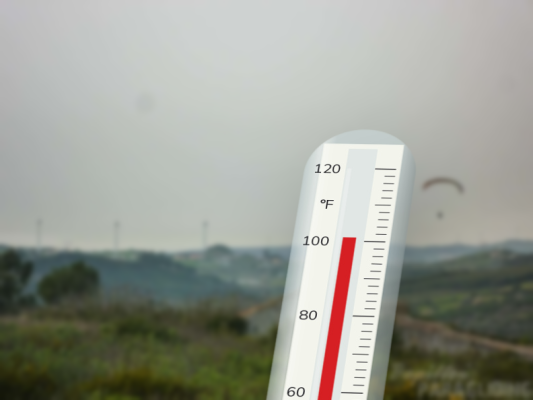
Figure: 101,°F
